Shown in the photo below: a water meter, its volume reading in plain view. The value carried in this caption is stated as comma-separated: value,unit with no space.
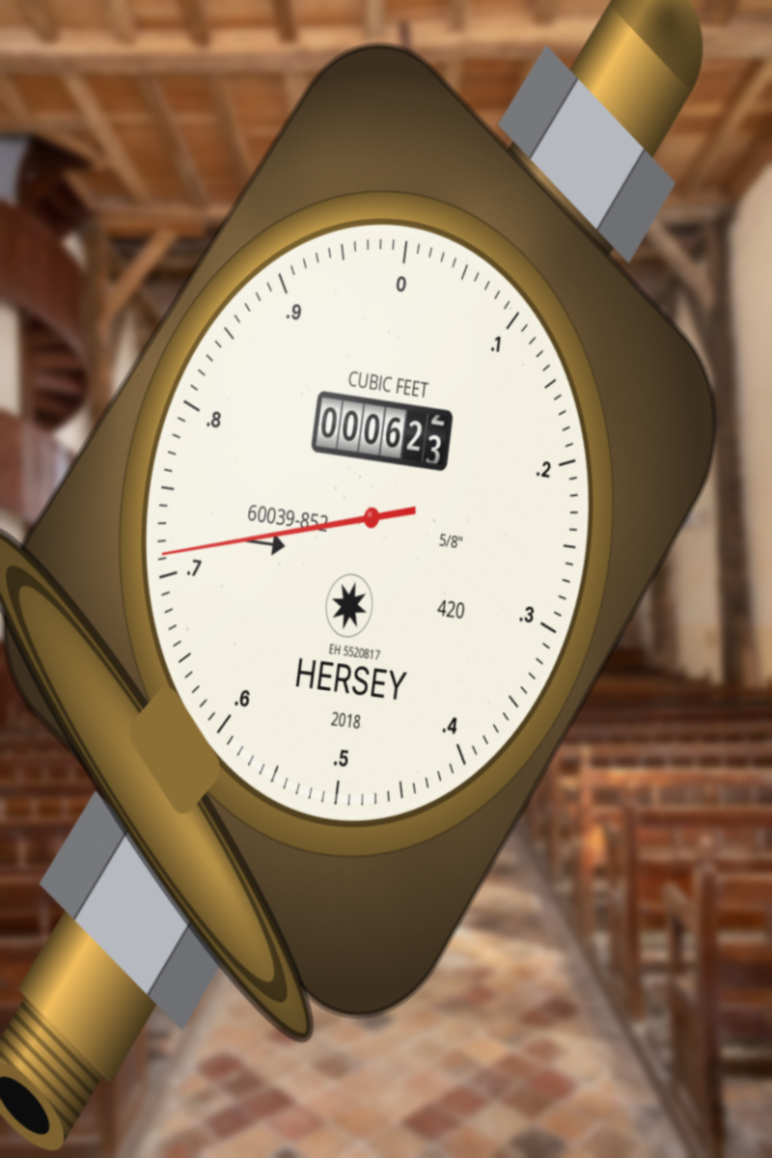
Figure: 622.71,ft³
